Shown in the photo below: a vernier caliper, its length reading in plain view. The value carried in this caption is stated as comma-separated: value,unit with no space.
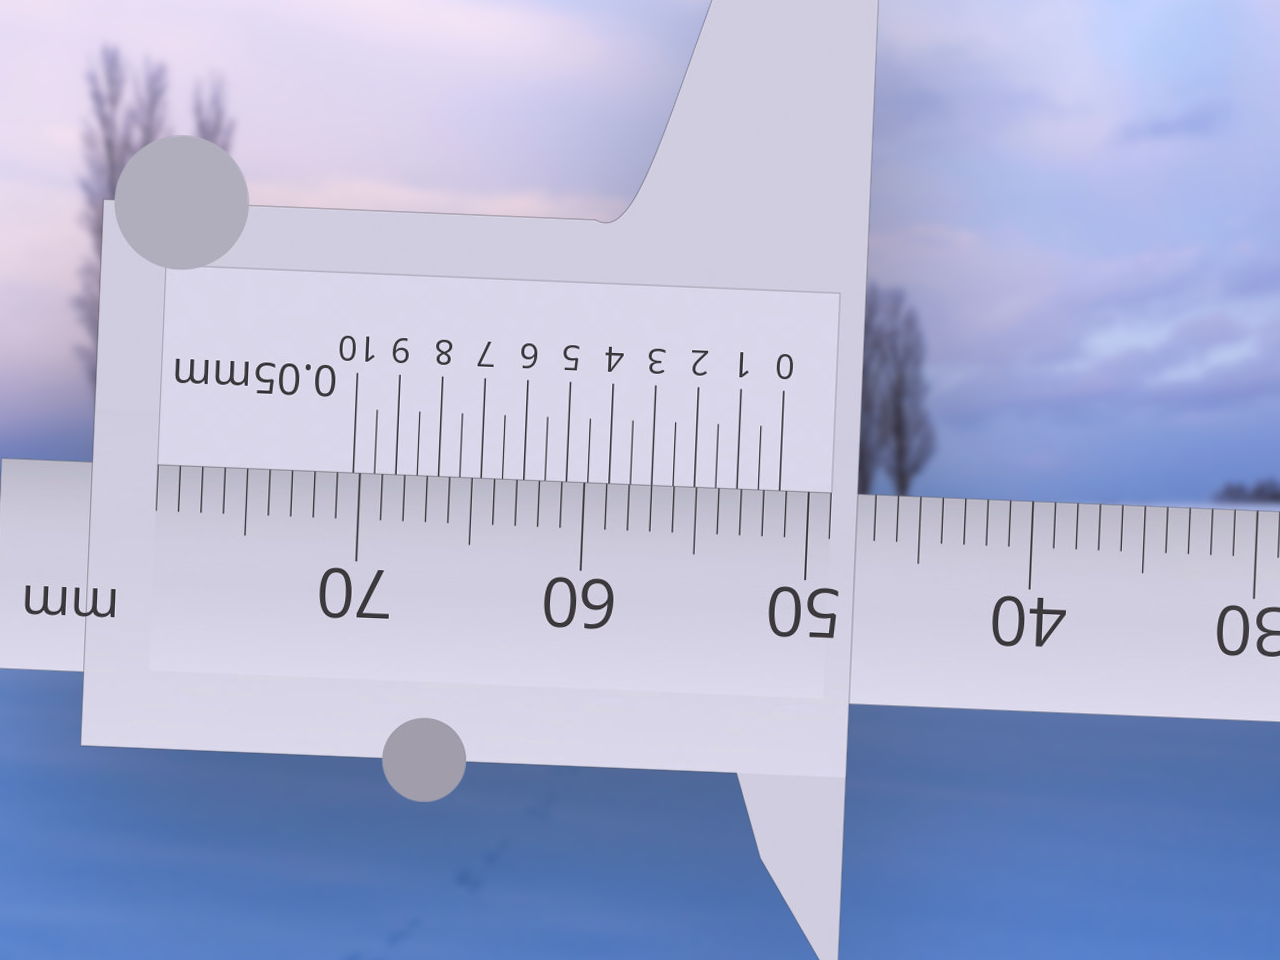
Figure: 51.30,mm
